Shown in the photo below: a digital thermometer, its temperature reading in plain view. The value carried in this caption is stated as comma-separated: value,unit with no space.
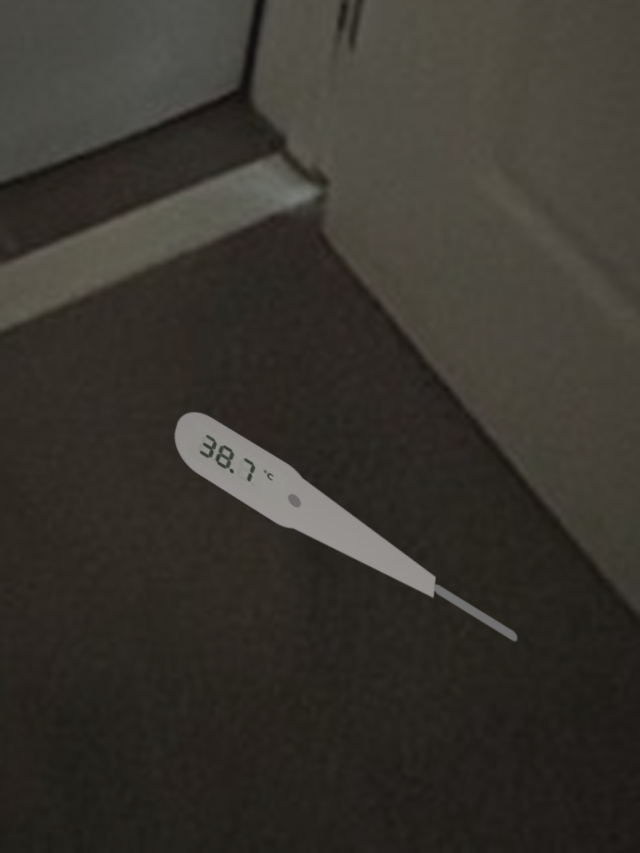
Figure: 38.7,°C
